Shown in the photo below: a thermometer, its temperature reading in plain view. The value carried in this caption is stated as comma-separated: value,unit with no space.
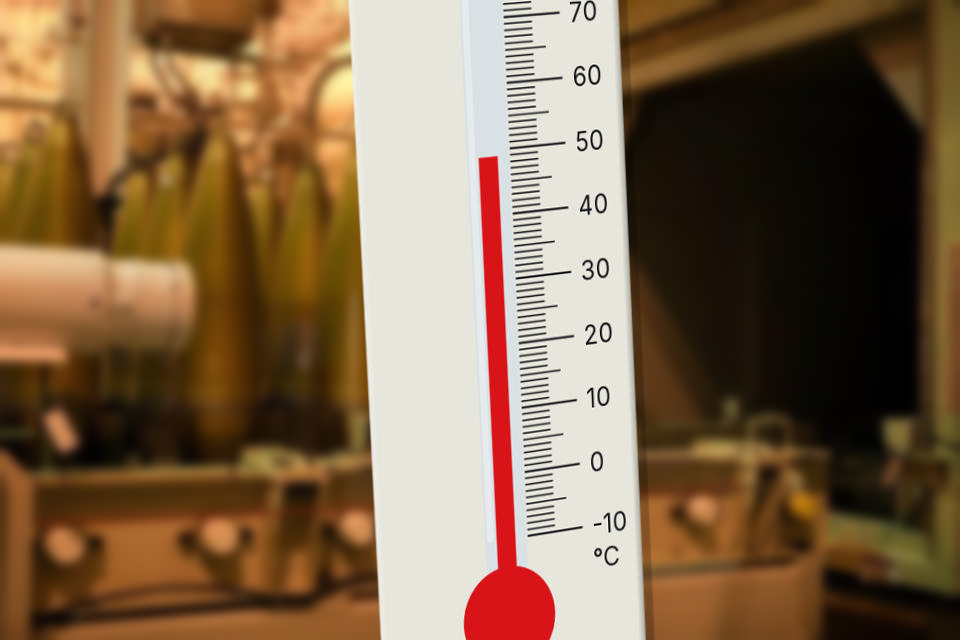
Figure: 49,°C
